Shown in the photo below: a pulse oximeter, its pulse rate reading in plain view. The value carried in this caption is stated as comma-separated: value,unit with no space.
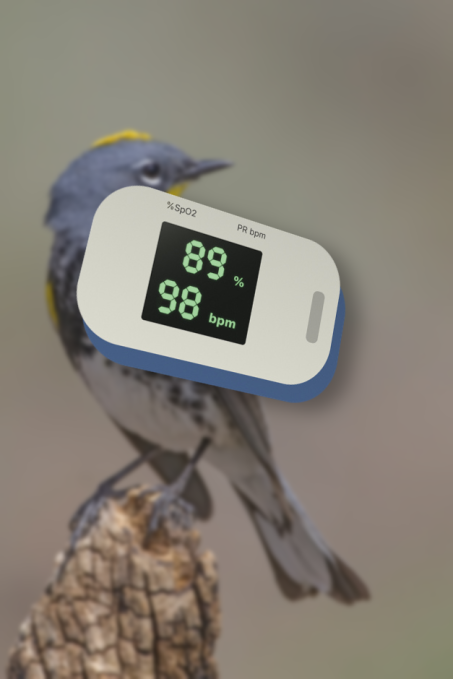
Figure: 98,bpm
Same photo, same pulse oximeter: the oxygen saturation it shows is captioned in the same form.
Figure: 89,%
